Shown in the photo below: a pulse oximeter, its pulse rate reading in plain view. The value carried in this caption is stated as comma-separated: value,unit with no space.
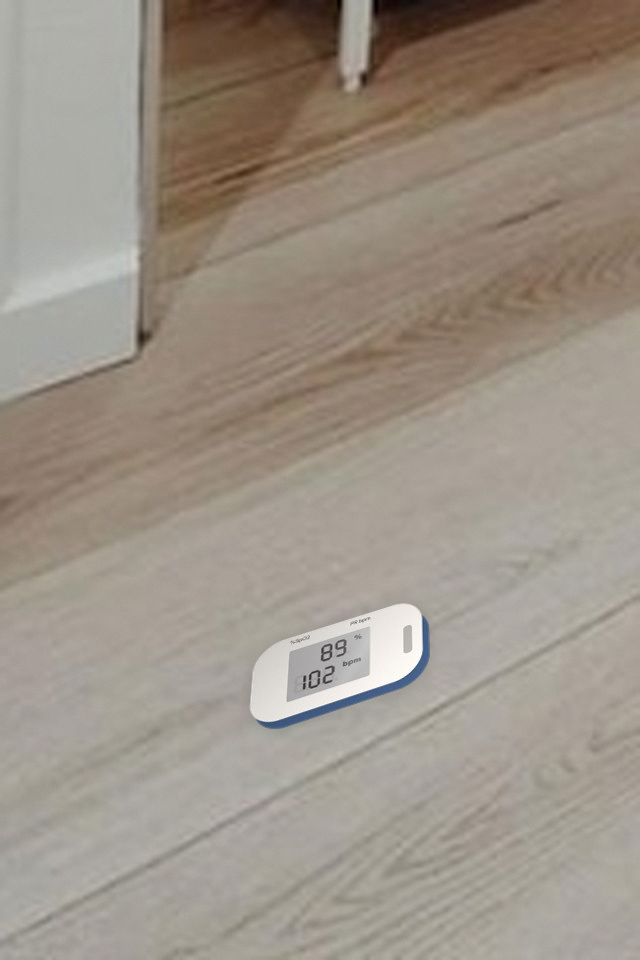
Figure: 102,bpm
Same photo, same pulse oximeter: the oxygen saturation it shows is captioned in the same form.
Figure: 89,%
